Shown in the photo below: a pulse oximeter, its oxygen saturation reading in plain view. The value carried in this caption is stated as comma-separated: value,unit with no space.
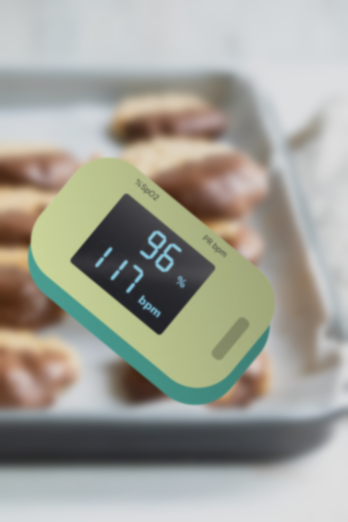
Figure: 96,%
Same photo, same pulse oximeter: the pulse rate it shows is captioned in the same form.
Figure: 117,bpm
